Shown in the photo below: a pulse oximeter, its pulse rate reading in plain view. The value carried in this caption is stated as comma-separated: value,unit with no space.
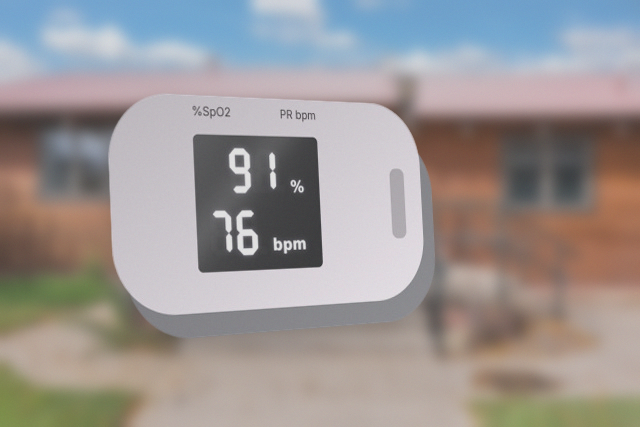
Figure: 76,bpm
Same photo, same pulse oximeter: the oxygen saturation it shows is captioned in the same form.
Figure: 91,%
